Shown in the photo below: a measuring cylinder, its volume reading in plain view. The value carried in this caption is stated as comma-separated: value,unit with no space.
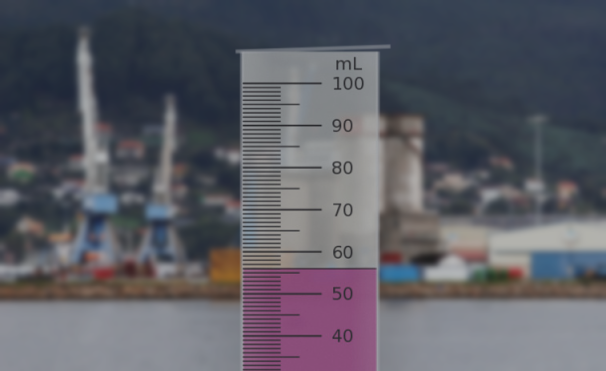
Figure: 56,mL
